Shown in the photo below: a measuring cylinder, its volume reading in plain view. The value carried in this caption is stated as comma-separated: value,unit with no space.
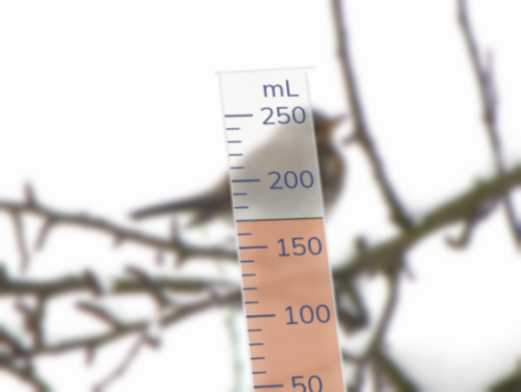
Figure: 170,mL
